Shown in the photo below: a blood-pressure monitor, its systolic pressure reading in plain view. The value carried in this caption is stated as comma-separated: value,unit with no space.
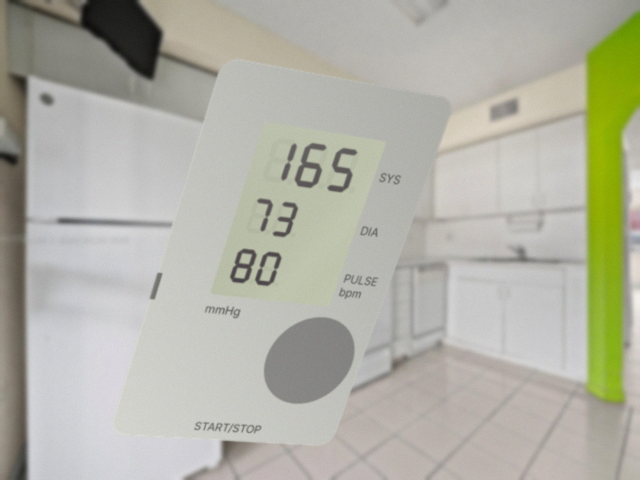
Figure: 165,mmHg
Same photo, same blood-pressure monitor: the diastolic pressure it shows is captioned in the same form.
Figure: 73,mmHg
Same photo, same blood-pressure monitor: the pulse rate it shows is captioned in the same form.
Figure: 80,bpm
